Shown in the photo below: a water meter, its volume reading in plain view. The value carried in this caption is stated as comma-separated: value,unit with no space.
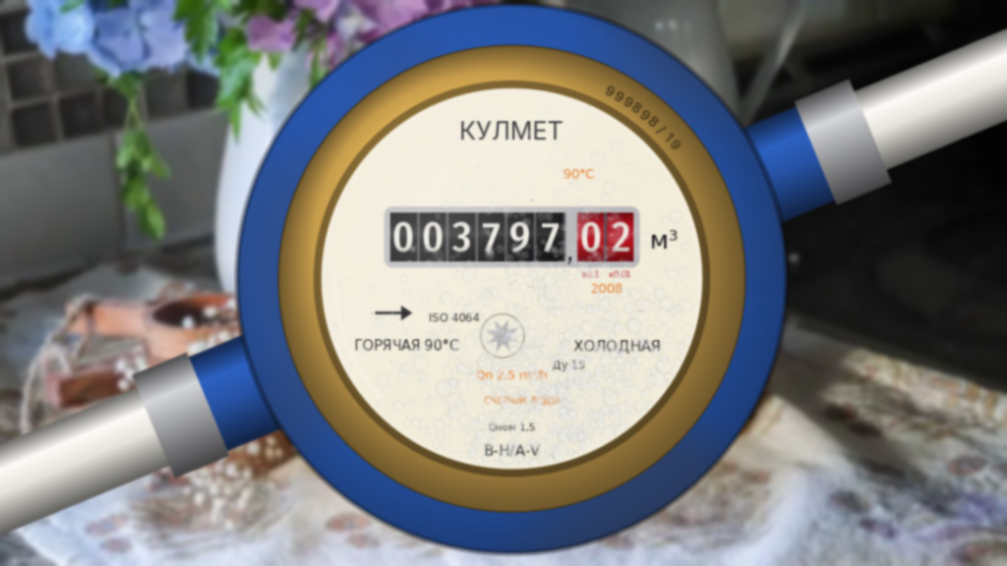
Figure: 3797.02,m³
